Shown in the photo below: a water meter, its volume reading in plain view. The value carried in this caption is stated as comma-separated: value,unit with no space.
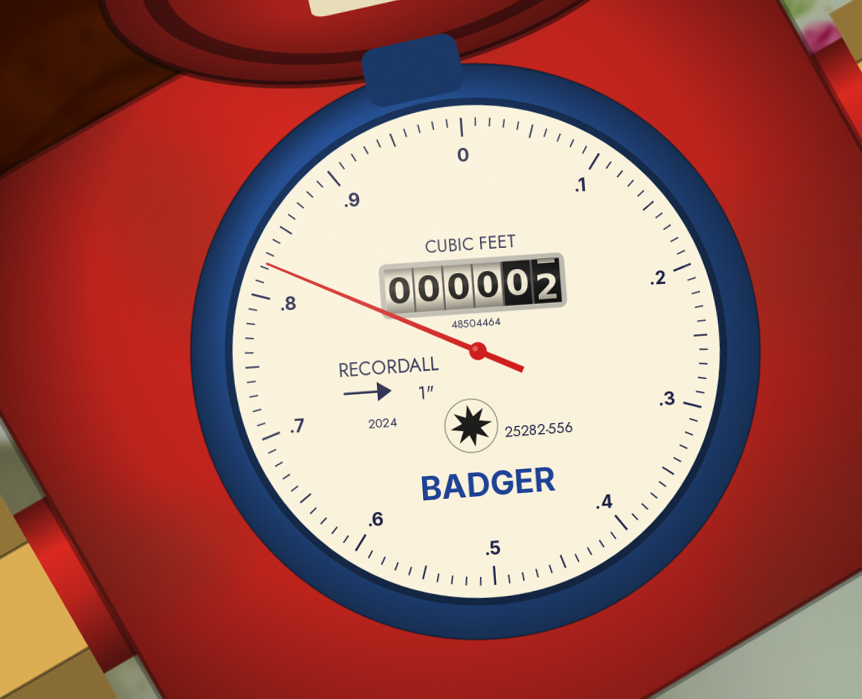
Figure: 1.82,ft³
